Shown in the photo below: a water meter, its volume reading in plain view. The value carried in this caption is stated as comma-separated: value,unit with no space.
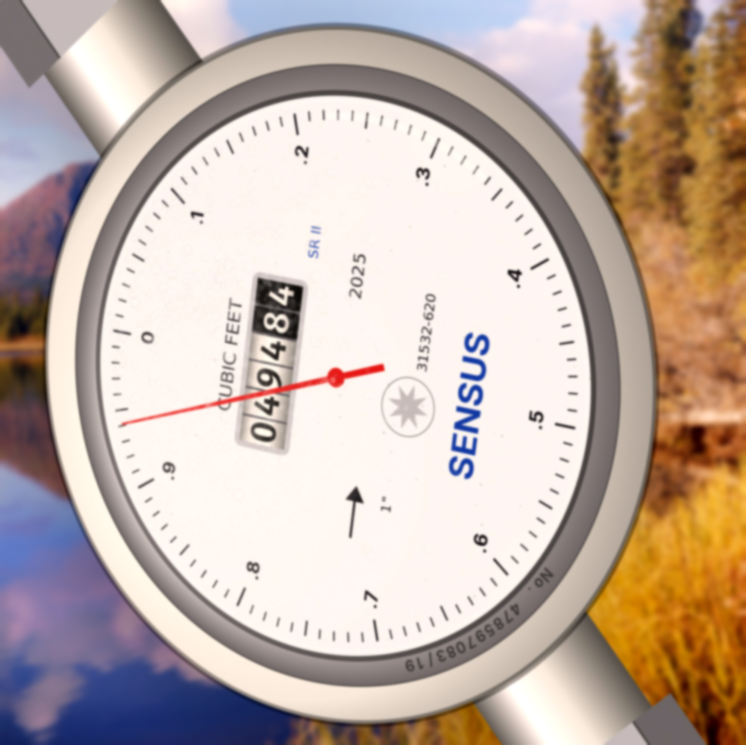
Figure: 49483.94,ft³
